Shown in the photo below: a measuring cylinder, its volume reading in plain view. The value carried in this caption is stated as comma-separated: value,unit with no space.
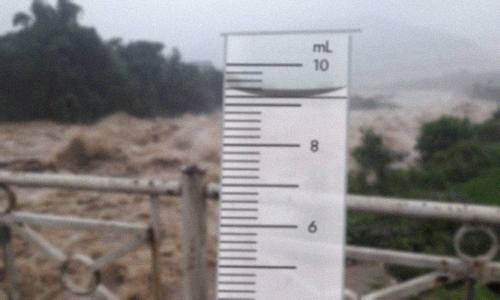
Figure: 9.2,mL
